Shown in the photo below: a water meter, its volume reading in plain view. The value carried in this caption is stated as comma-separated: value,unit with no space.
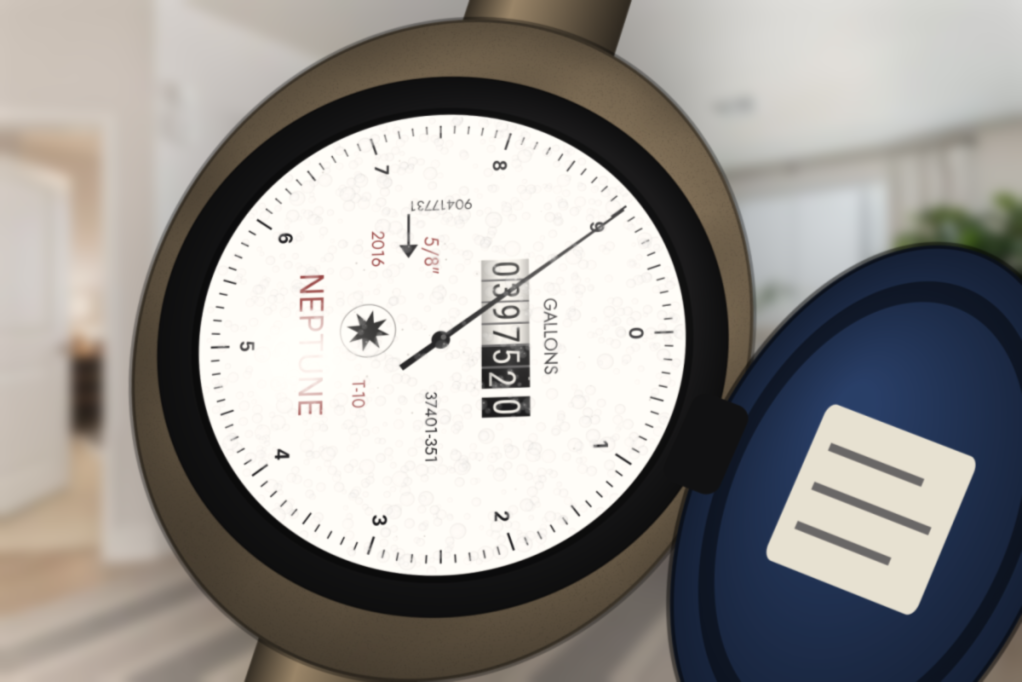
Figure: 397519.0,gal
